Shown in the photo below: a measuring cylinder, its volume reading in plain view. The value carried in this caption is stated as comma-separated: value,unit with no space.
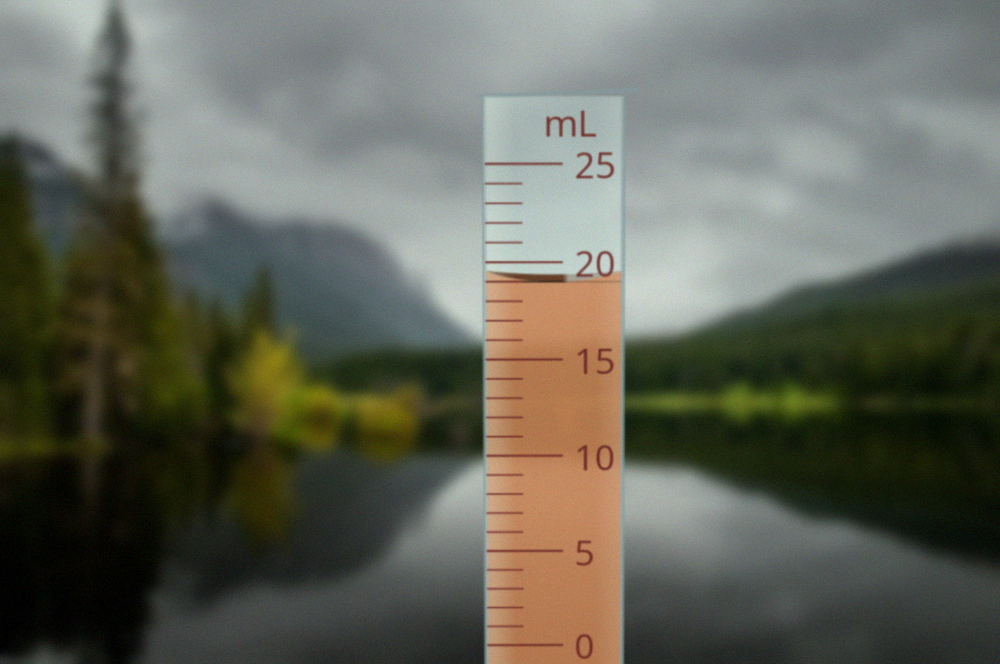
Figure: 19,mL
